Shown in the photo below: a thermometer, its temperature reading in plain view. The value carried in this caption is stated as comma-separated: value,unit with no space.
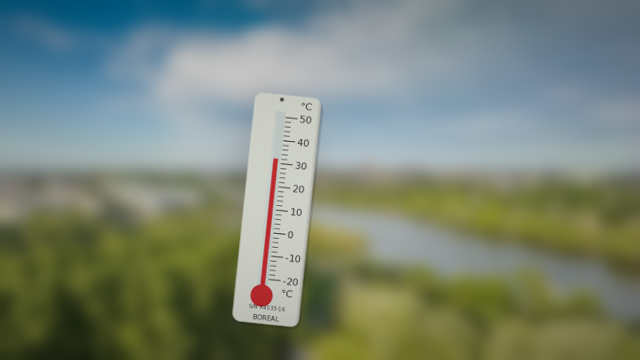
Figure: 32,°C
